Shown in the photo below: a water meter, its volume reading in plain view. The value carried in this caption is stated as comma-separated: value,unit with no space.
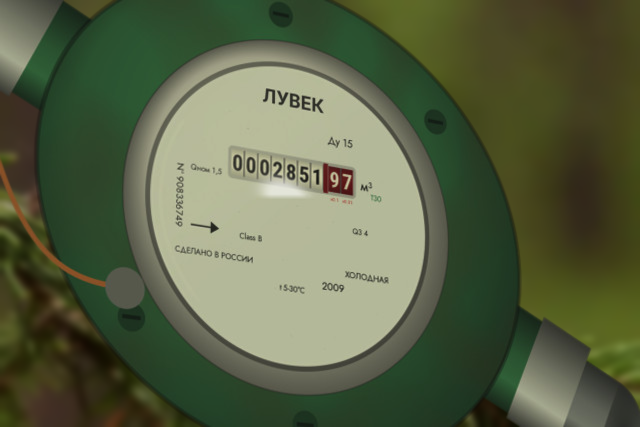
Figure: 2851.97,m³
